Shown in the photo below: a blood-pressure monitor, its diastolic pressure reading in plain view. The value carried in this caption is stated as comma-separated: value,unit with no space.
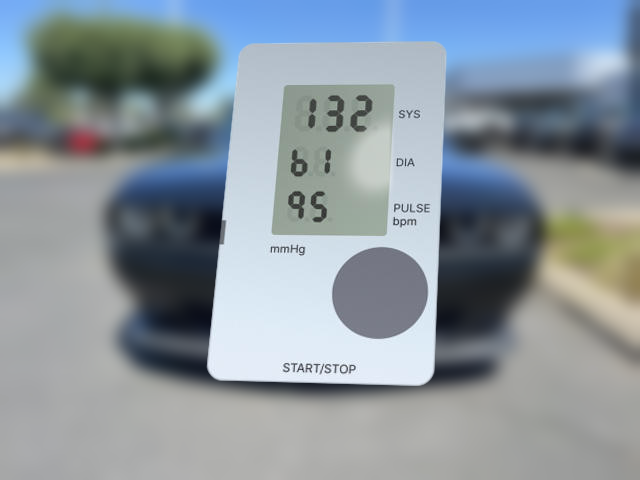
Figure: 61,mmHg
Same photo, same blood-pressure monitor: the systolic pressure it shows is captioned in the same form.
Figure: 132,mmHg
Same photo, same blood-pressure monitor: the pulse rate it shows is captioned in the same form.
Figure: 95,bpm
